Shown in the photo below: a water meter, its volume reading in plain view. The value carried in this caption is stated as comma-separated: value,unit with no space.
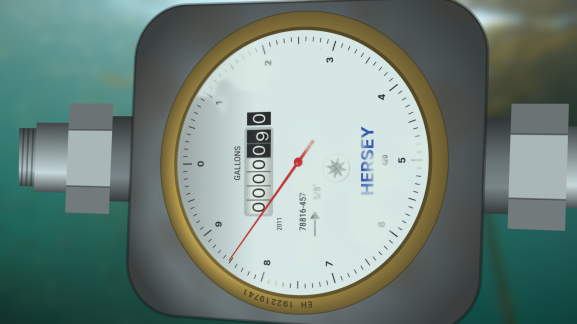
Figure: 88.5,gal
